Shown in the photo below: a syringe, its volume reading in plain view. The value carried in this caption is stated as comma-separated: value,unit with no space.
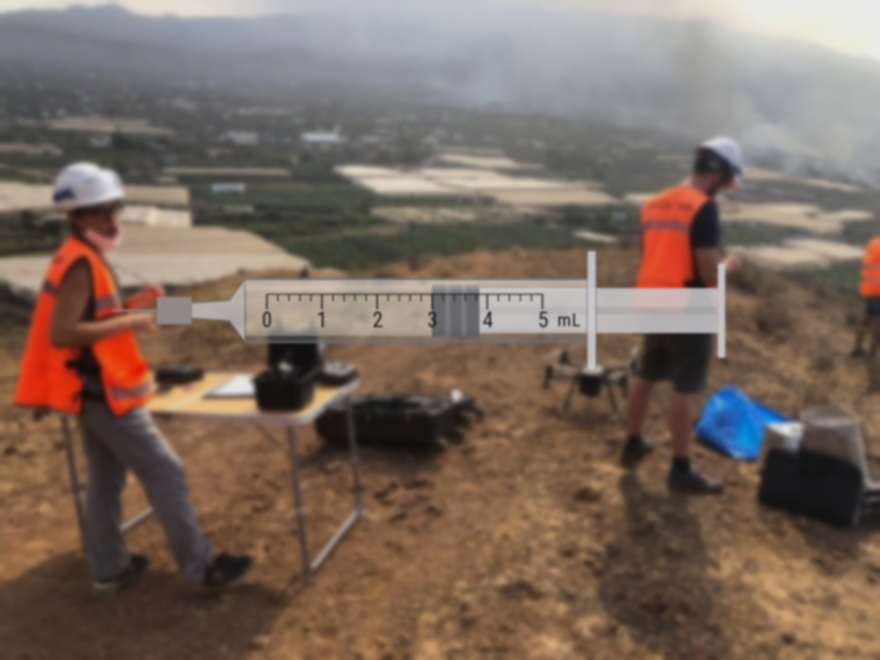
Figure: 3,mL
